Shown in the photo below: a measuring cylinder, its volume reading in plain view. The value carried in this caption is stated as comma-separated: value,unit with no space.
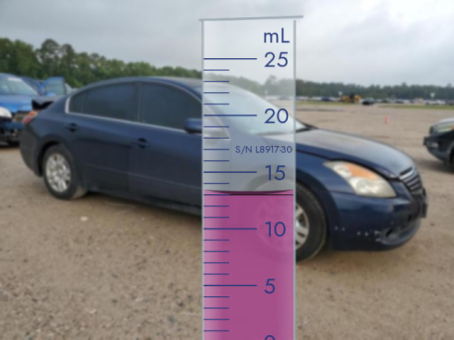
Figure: 13,mL
